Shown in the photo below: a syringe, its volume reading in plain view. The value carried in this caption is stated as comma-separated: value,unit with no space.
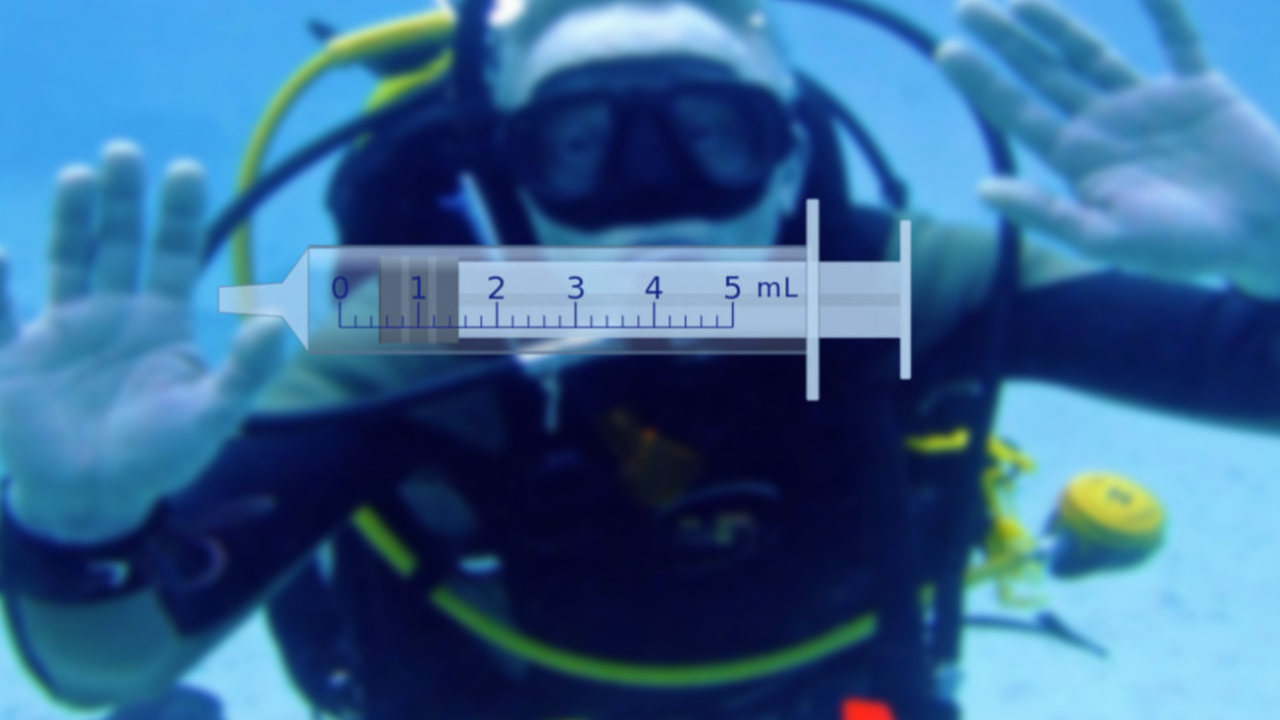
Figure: 0.5,mL
